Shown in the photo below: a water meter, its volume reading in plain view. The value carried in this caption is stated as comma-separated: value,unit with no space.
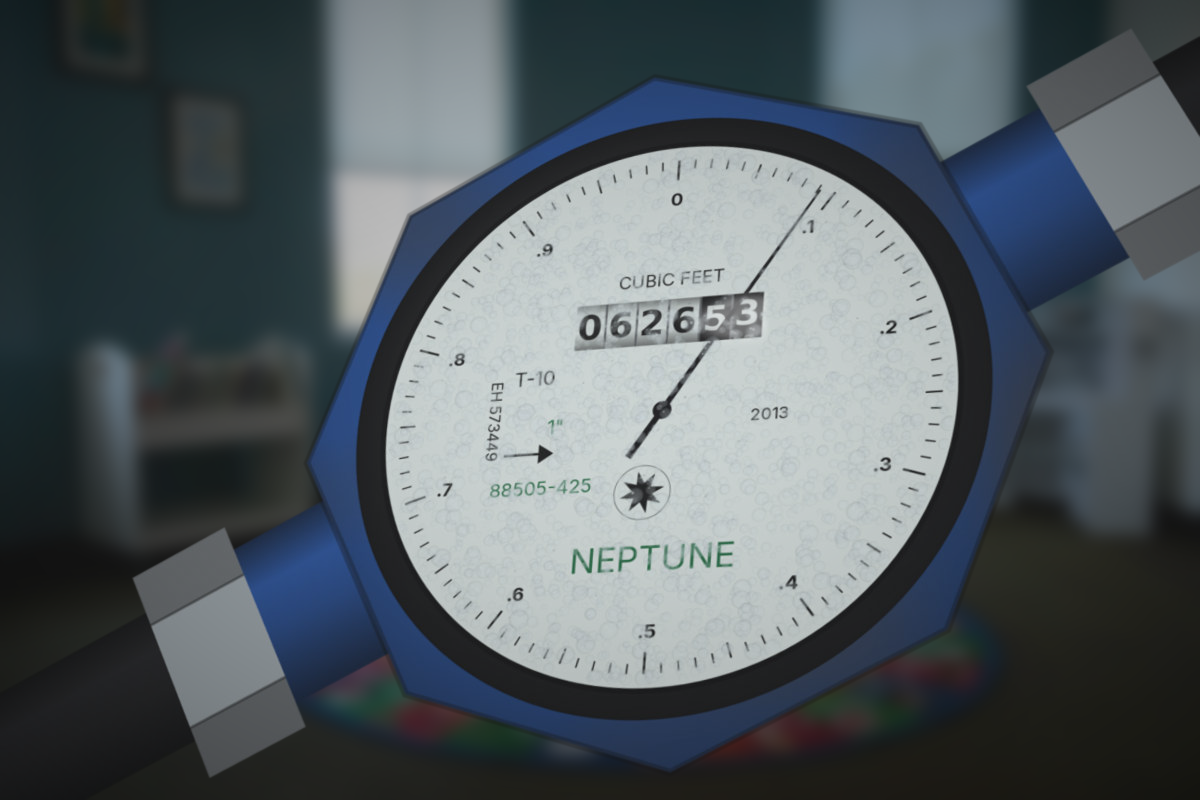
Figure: 62653.09,ft³
